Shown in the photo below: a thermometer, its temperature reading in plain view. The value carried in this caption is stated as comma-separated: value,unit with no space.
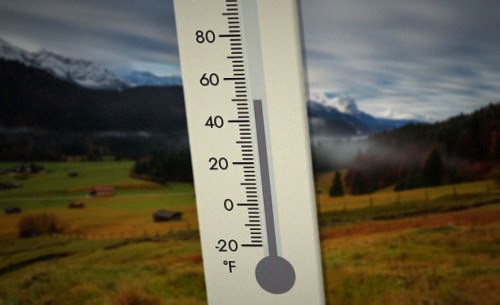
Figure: 50,°F
